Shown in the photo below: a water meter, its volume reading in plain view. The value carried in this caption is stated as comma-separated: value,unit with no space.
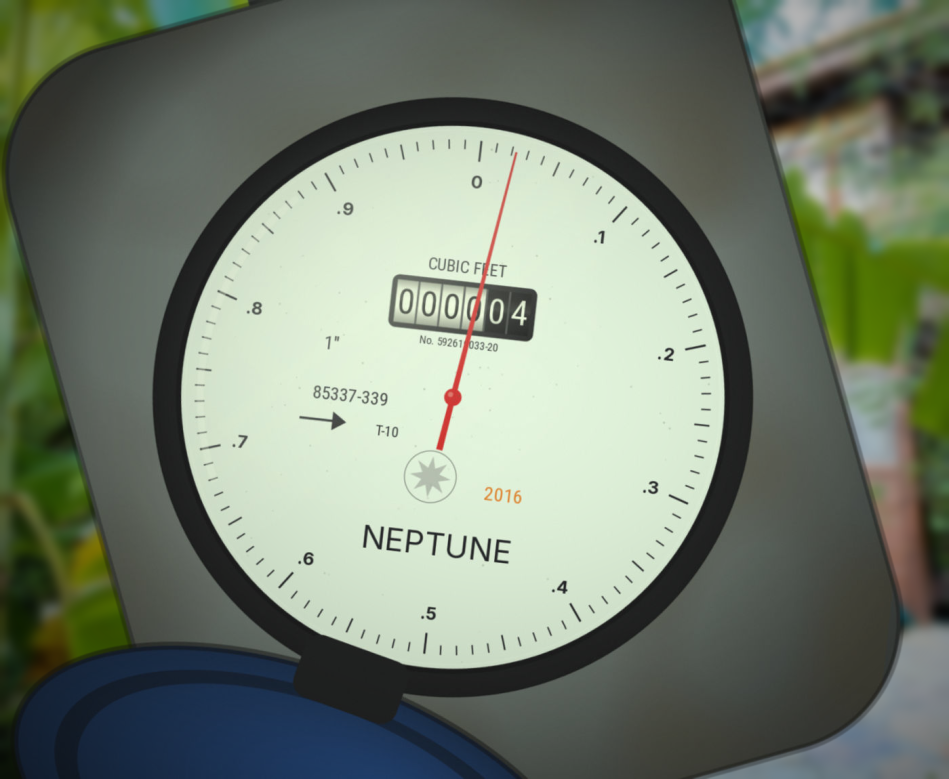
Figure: 4.02,ft³
